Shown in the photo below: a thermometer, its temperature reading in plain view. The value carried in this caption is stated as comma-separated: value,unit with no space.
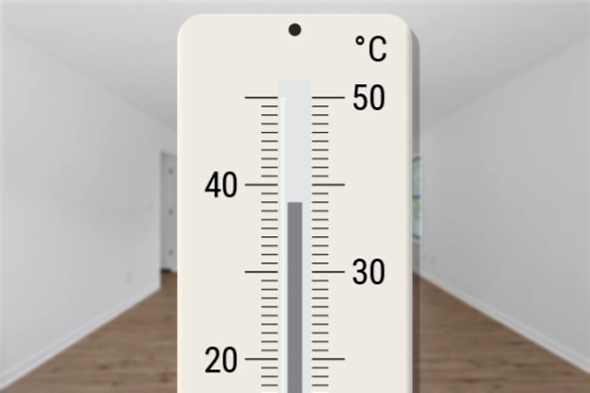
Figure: 38,°C
